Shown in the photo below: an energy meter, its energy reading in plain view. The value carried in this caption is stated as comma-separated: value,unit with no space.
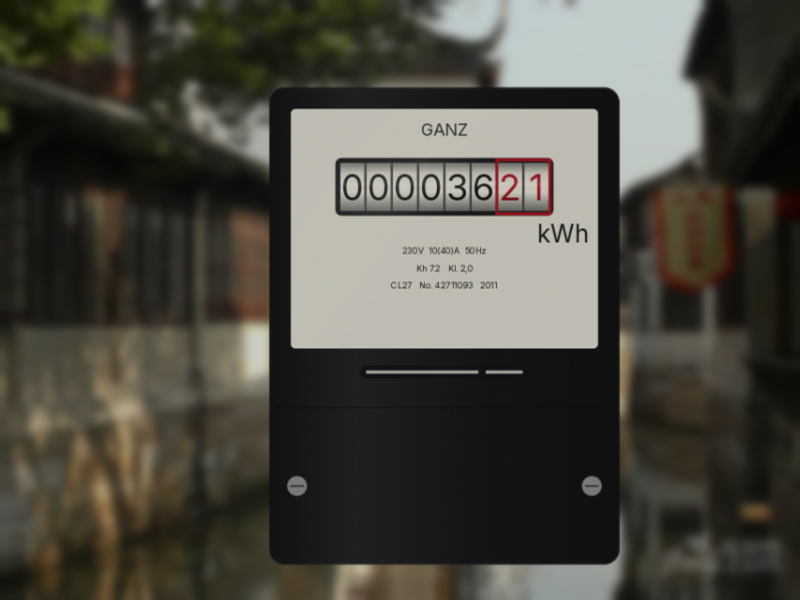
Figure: 36.21,kWh
